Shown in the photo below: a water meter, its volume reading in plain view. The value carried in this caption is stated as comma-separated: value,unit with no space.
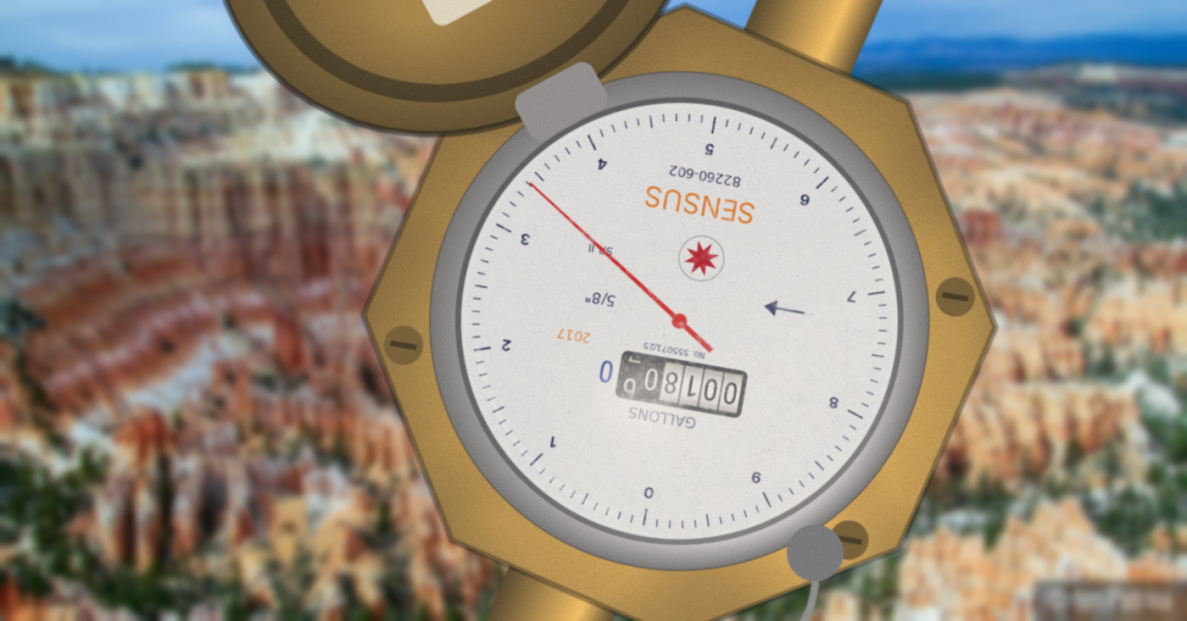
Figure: 18063.4,gal
